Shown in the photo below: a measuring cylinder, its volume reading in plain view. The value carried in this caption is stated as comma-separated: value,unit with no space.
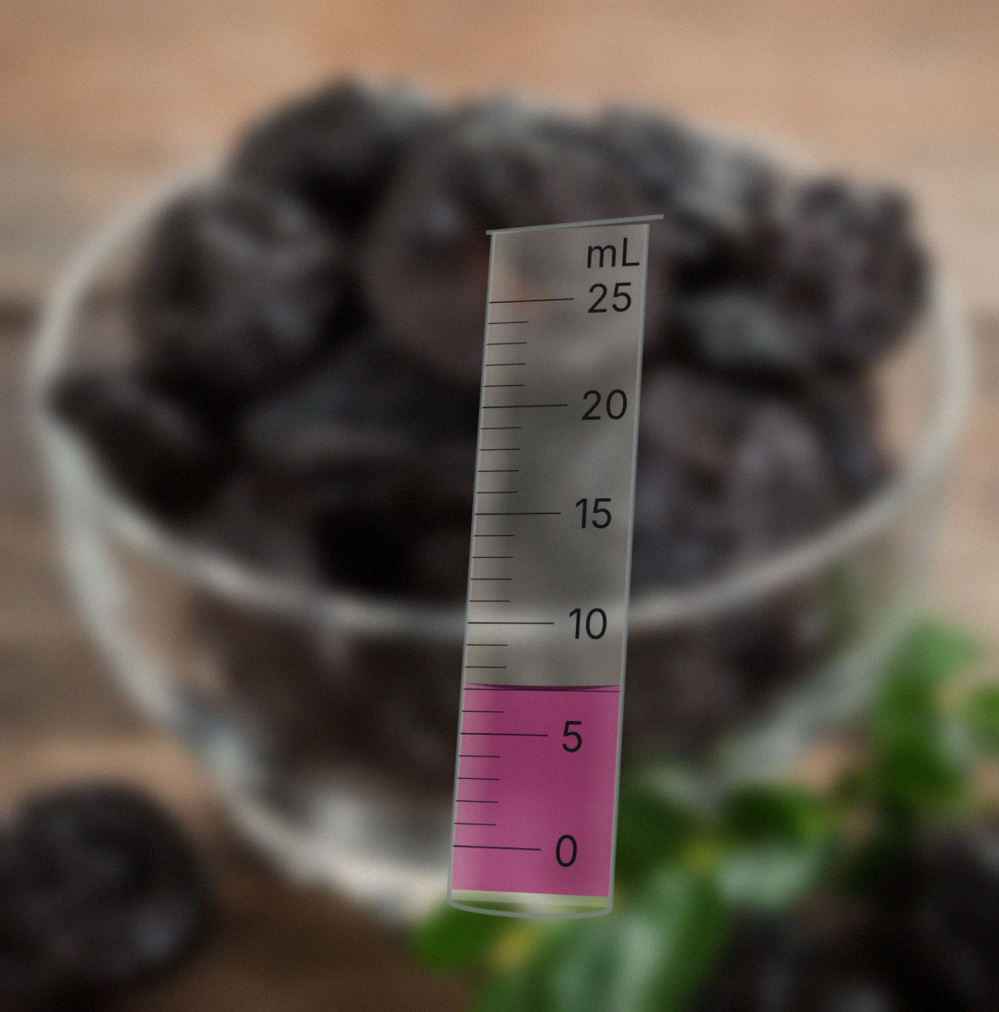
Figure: 7,mL
